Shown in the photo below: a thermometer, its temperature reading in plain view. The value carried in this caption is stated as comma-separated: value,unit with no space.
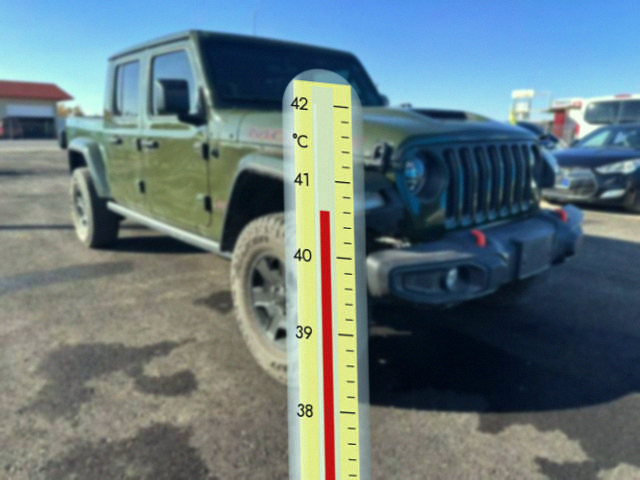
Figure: 40.6,°C
